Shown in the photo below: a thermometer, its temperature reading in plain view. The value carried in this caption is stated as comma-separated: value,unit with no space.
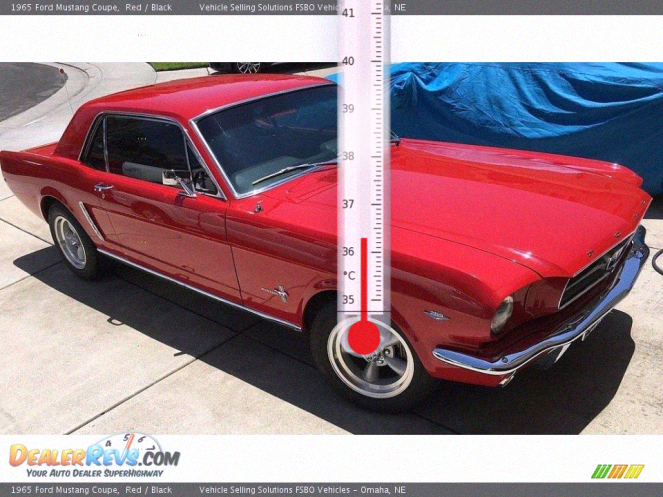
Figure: 36.3,°C
